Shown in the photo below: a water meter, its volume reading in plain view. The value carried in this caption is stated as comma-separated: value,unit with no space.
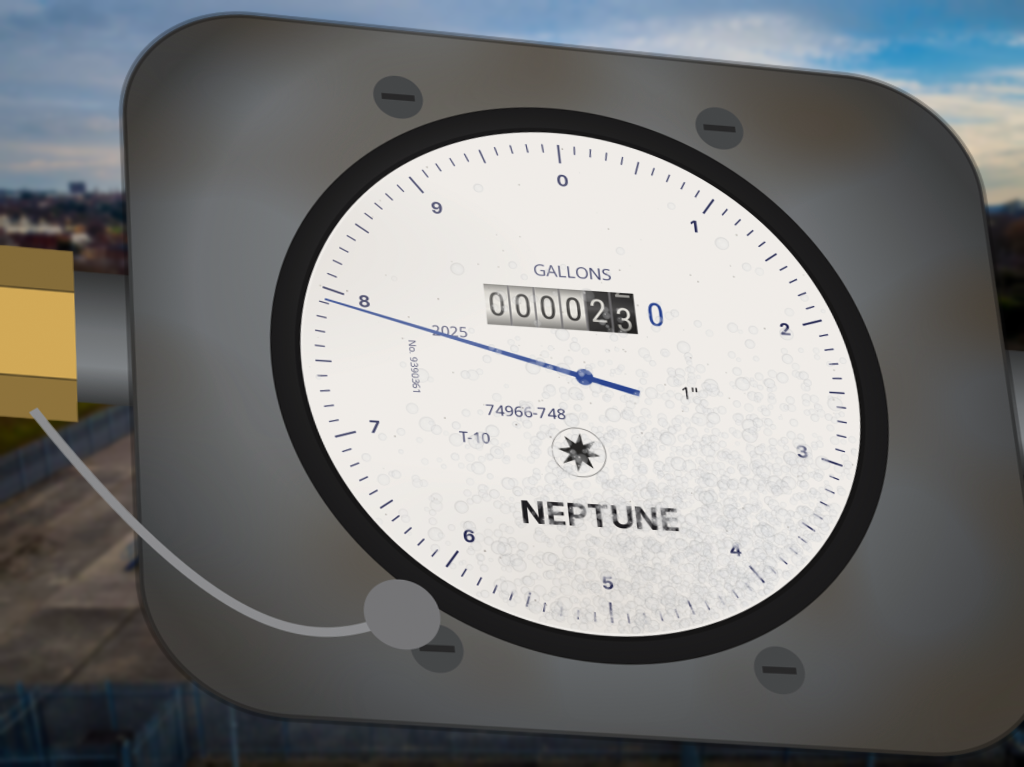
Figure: 227.9,gal
